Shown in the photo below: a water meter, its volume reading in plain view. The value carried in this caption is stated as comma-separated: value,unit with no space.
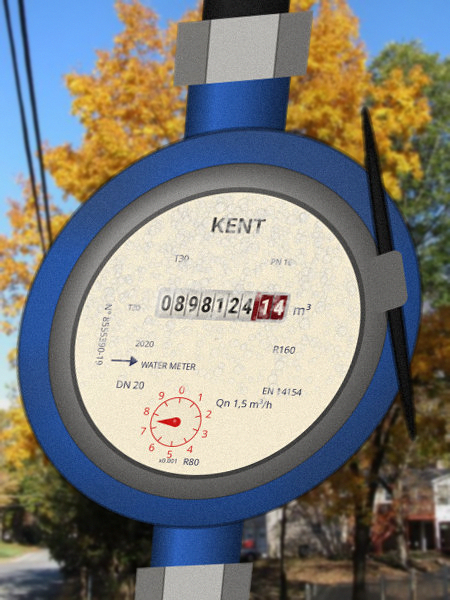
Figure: 898124.147,m³
